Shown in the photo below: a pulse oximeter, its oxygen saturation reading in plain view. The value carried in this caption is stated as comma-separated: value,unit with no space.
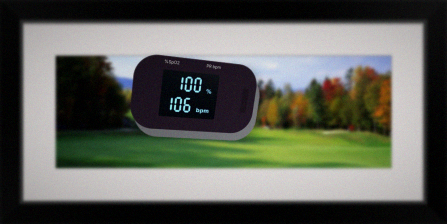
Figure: 100,%
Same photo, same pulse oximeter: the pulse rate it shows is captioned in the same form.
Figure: 106,bpm
